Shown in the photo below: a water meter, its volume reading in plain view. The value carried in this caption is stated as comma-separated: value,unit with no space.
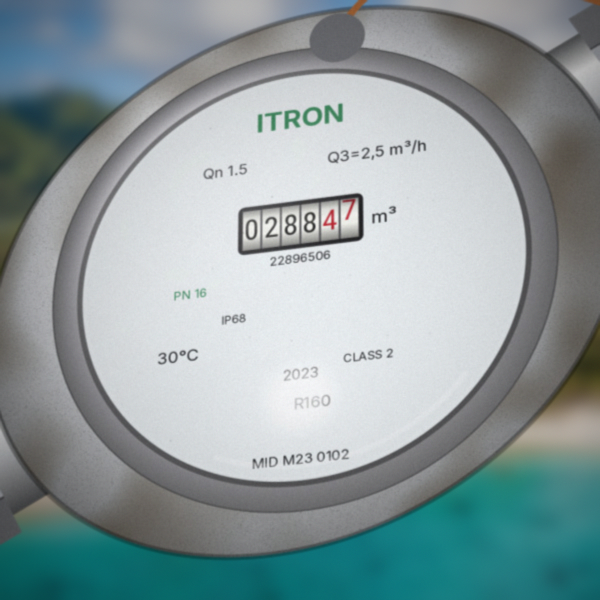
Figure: 288.47,m³
